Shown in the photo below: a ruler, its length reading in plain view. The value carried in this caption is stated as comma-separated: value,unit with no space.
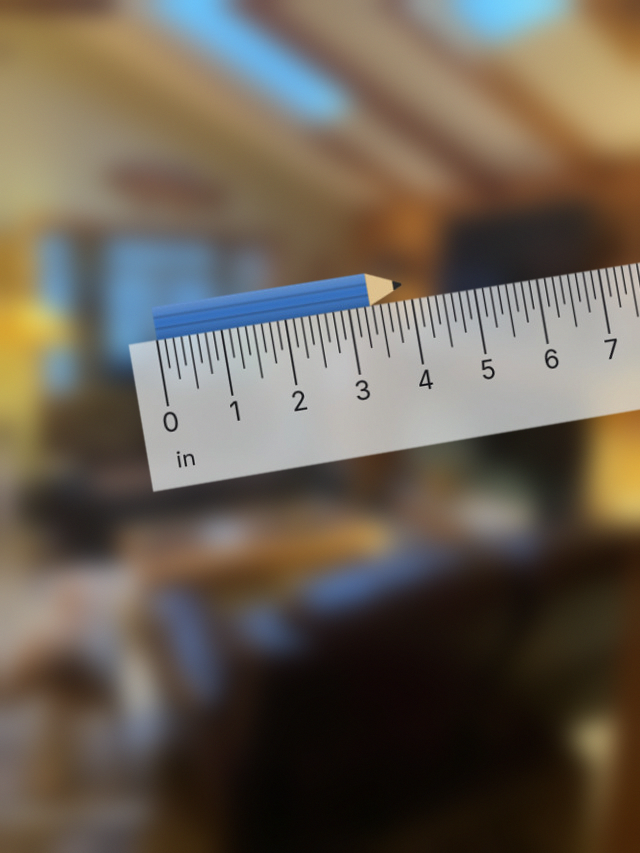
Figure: 3.875,in
